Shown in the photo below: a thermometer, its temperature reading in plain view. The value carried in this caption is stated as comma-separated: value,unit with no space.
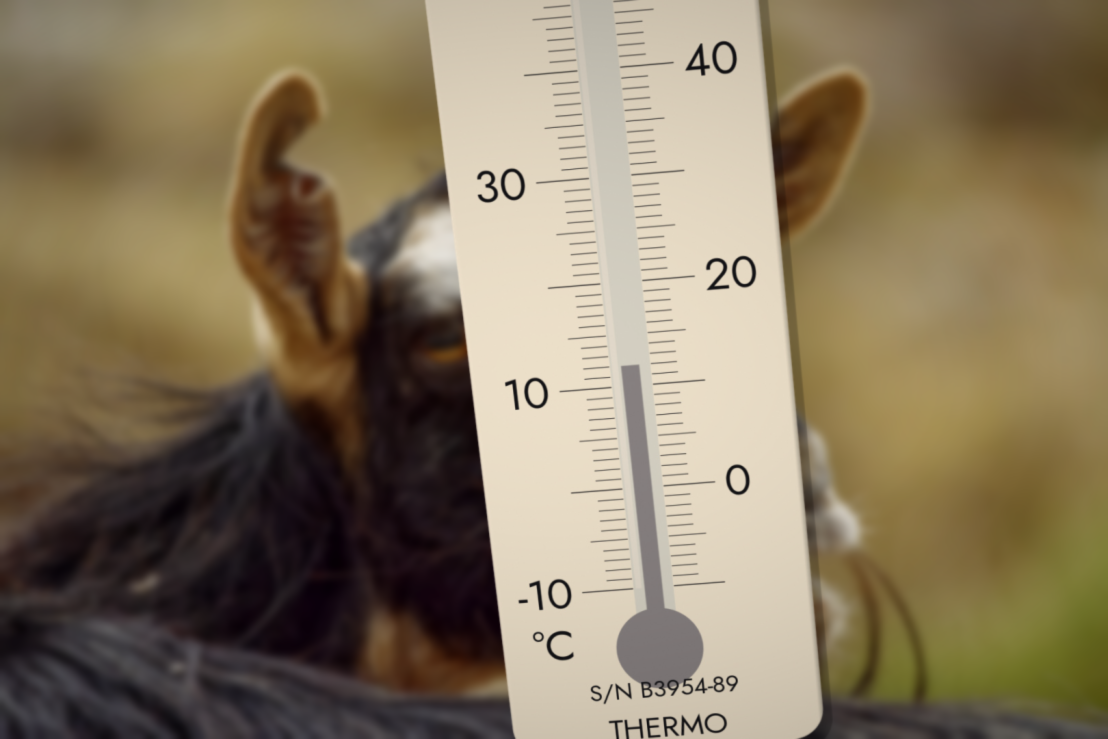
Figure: 12,°C
